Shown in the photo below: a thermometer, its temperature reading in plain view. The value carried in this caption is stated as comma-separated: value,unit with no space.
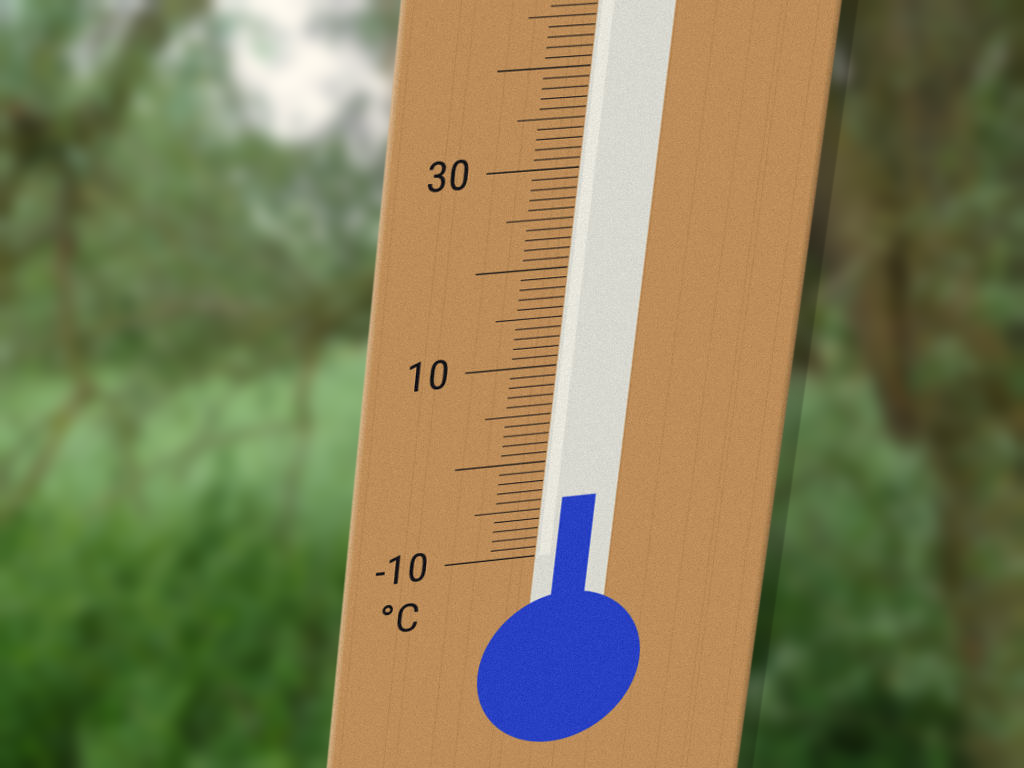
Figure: -4,°C
